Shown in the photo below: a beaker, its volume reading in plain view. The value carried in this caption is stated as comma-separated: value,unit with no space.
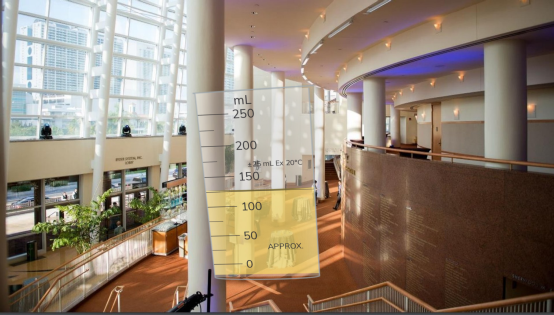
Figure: 125,mL
